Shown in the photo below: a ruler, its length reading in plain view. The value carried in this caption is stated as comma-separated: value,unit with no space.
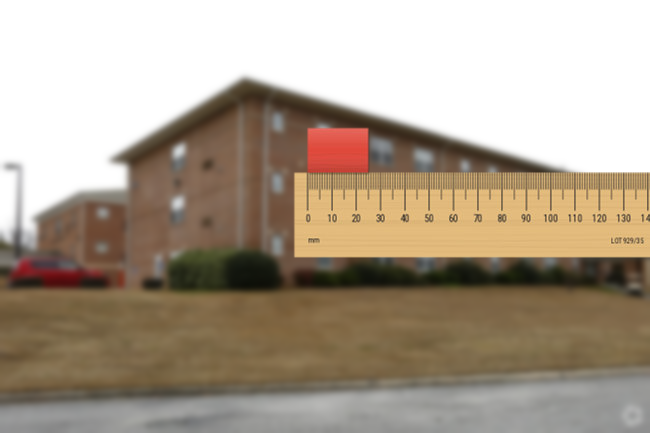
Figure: 25,mm
